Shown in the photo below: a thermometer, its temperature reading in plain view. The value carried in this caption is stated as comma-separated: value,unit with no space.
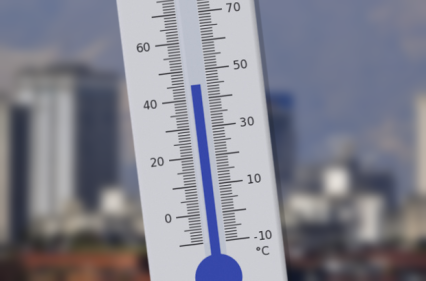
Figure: 45,°C
